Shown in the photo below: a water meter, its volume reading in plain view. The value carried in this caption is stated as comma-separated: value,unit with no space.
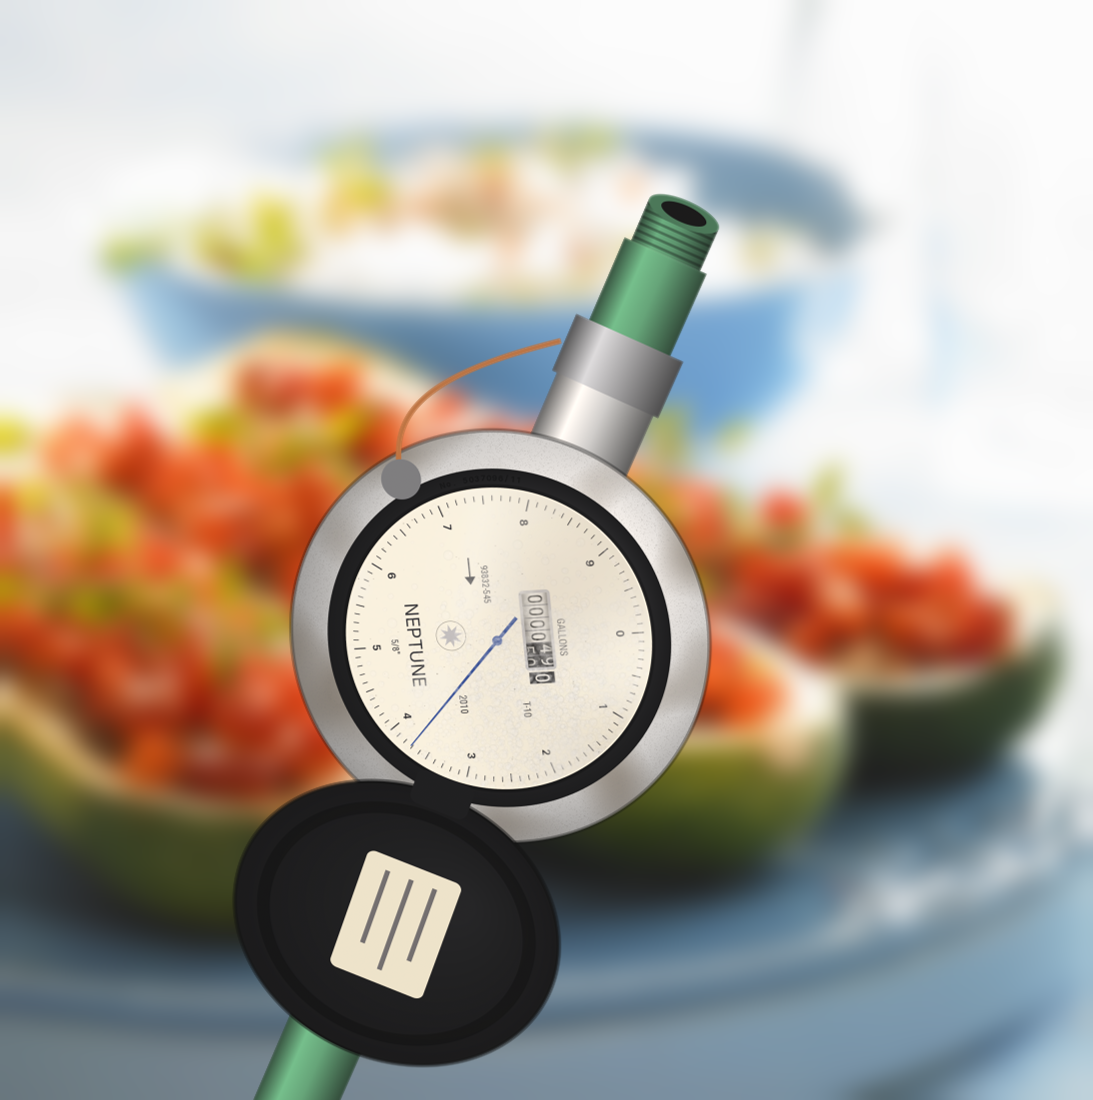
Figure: 493.7,gal
